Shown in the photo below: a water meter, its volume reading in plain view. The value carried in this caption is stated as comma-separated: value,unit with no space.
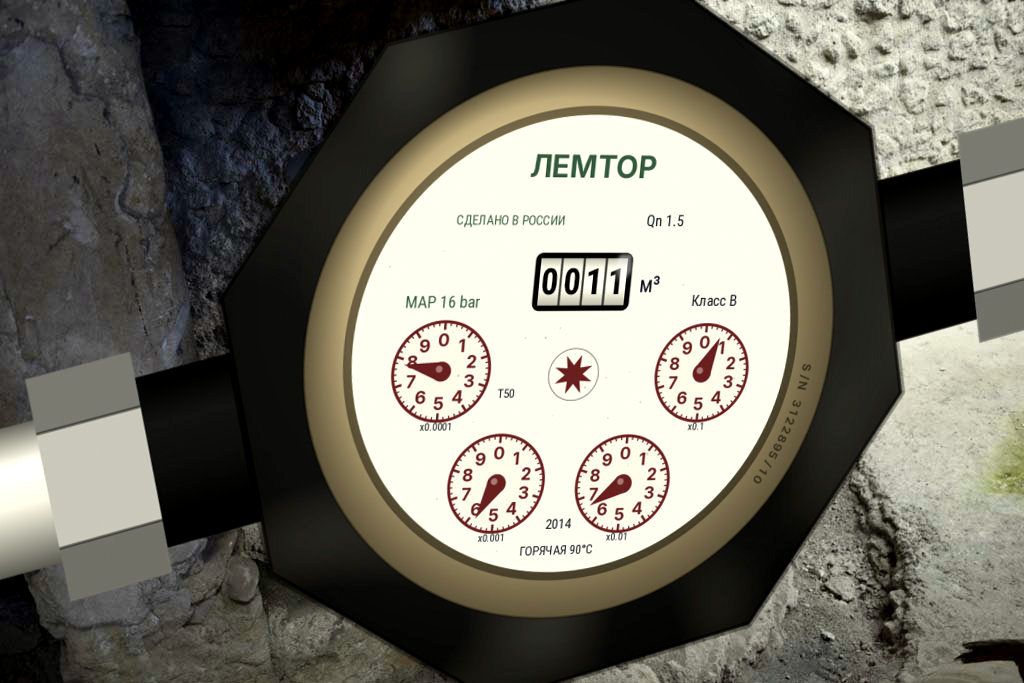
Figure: 11.0657,m³
